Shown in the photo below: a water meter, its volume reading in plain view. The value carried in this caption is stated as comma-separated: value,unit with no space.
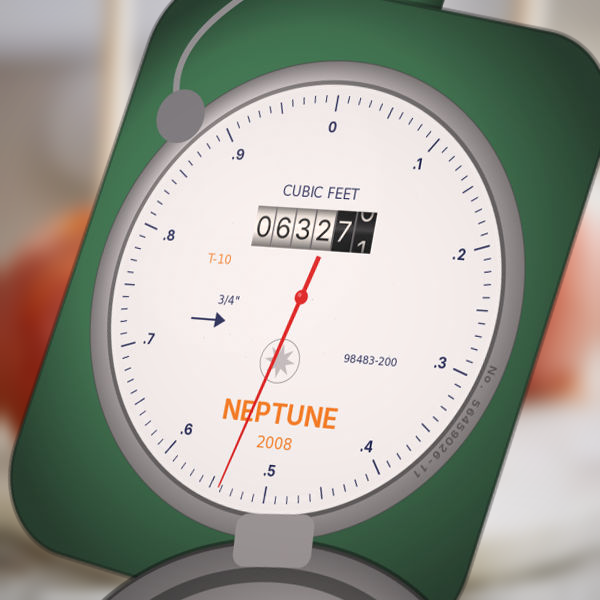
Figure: 63270.54,ft³
